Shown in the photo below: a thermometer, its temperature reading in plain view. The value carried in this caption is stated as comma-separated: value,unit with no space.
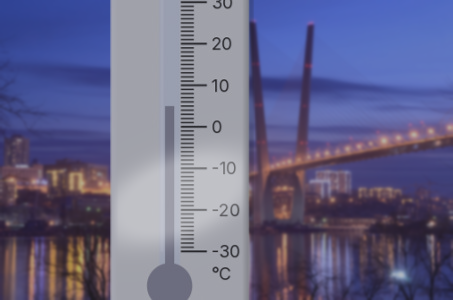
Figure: 5,°C
